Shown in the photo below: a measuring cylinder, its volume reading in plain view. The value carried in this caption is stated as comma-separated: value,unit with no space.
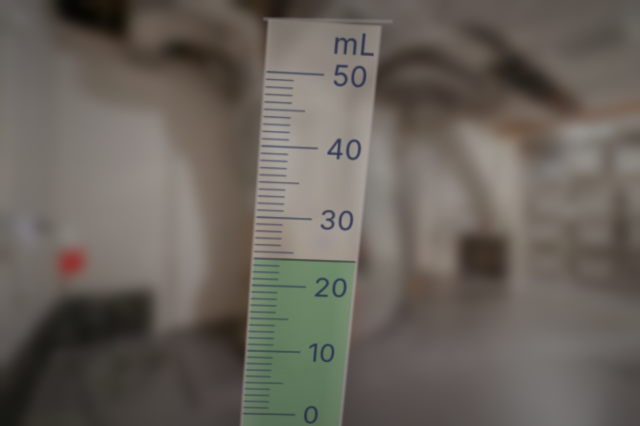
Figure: 24,mL
